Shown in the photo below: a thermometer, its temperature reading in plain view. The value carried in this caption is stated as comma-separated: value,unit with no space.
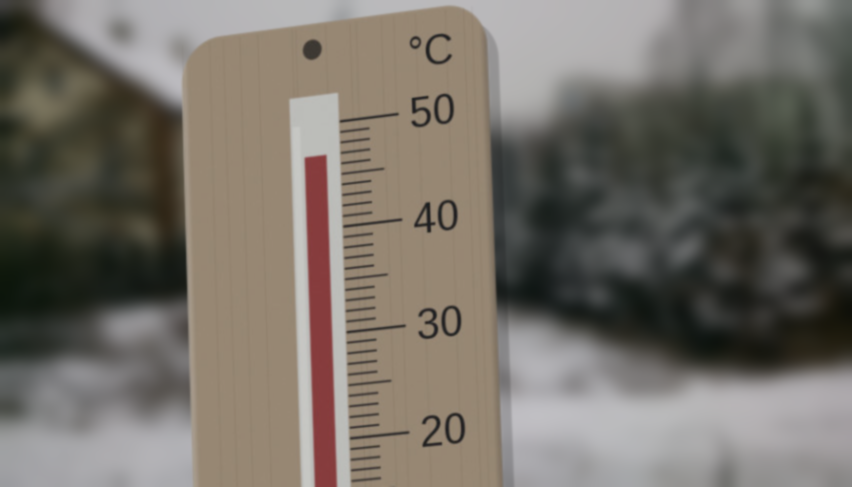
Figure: 47,°C
